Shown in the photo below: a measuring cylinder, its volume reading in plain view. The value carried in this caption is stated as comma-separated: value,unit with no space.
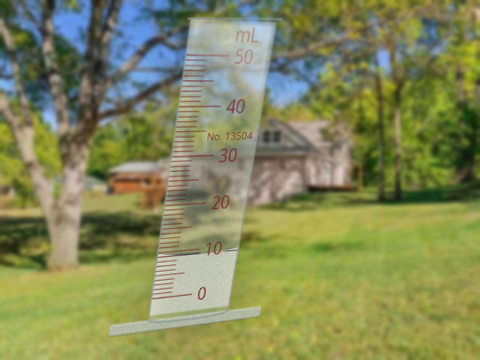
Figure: 9,mL
